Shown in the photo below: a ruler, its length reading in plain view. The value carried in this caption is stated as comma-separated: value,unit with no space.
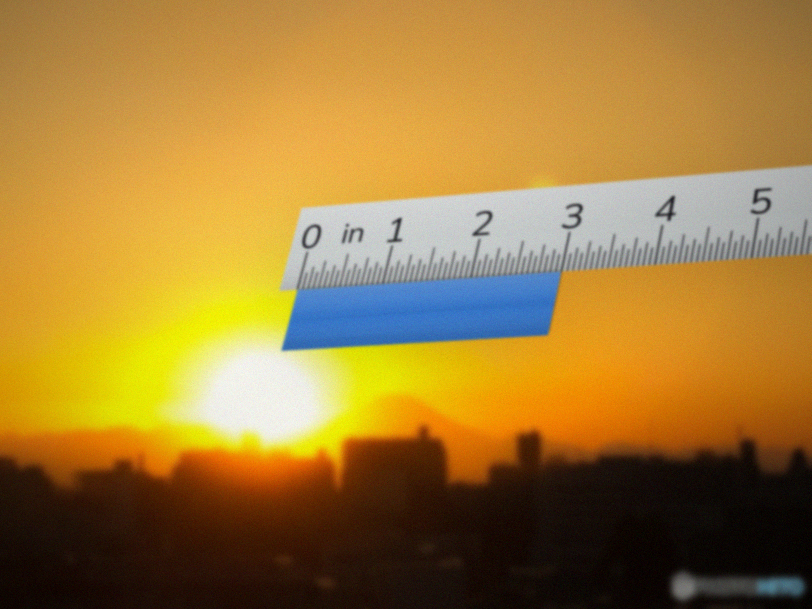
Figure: 3,in
